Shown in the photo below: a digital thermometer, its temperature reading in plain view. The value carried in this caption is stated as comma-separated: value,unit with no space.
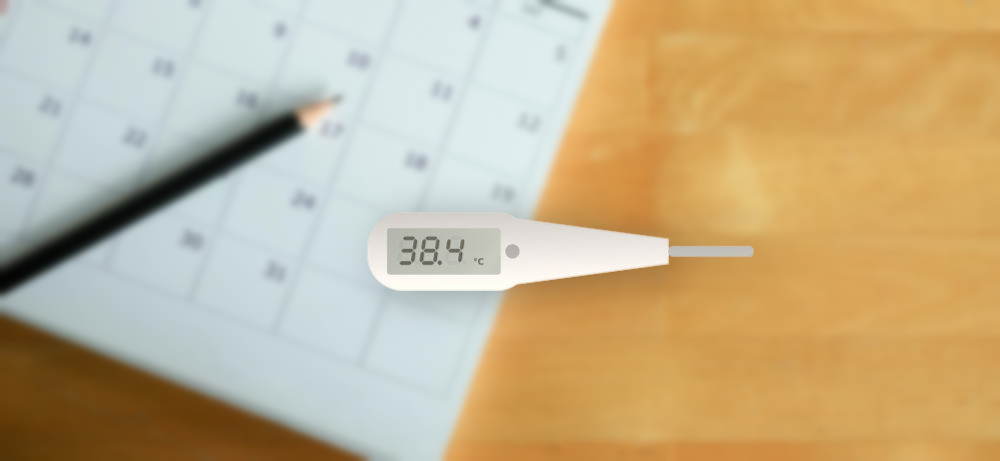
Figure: 38.4,°C
